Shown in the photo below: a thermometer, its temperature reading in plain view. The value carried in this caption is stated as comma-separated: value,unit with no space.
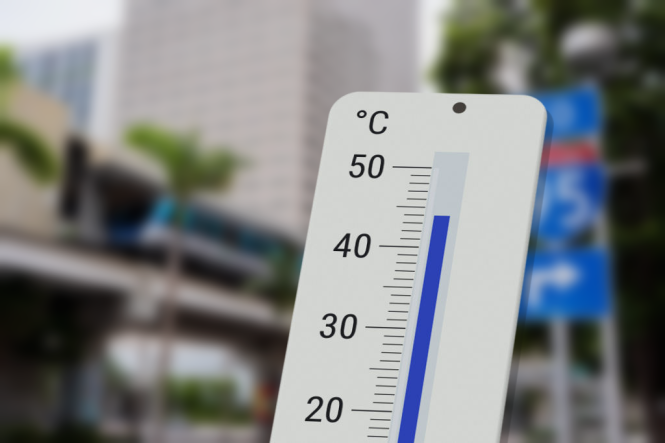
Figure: 44,°C
